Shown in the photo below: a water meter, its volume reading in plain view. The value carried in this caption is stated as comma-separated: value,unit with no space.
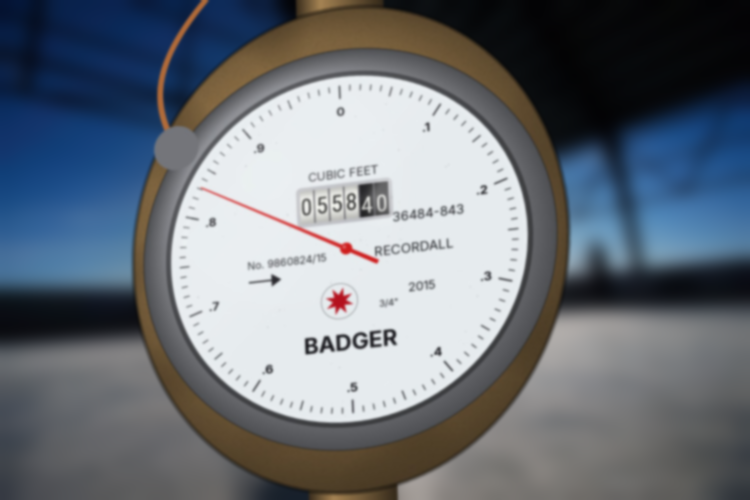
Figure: 55839.83,ft³
